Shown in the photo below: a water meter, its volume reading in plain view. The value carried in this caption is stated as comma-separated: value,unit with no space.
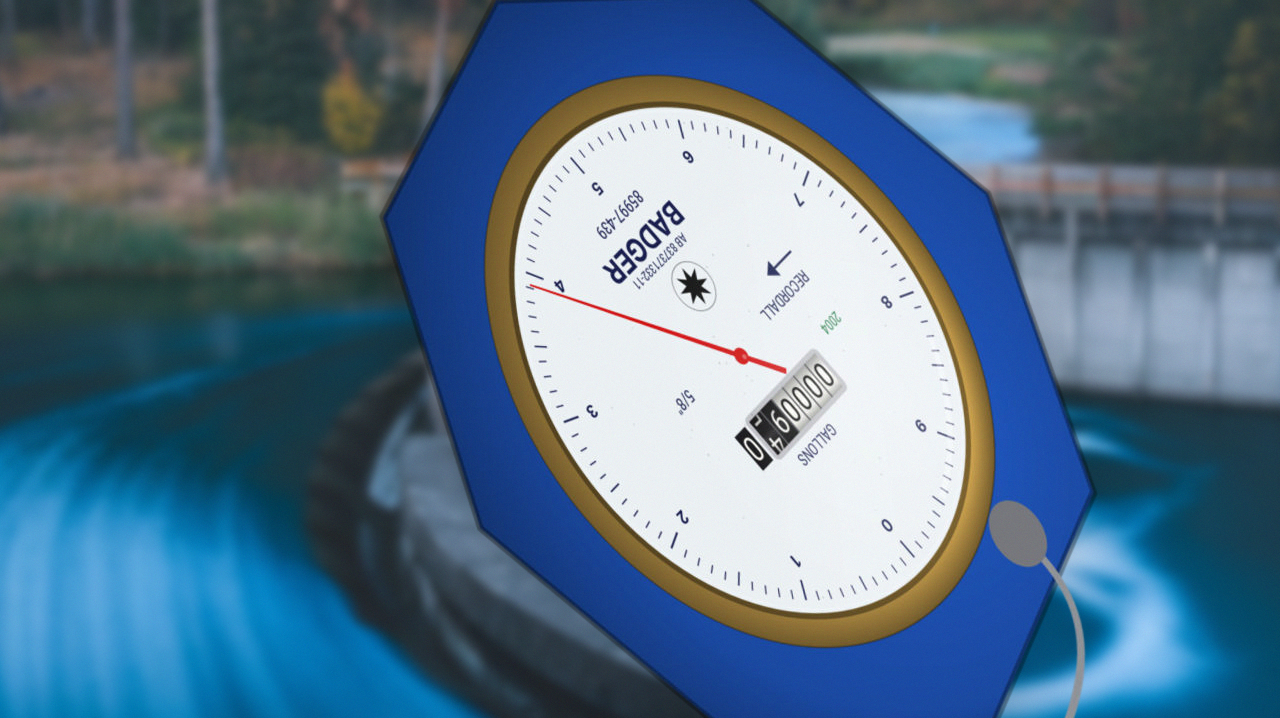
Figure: 943.9,gal
